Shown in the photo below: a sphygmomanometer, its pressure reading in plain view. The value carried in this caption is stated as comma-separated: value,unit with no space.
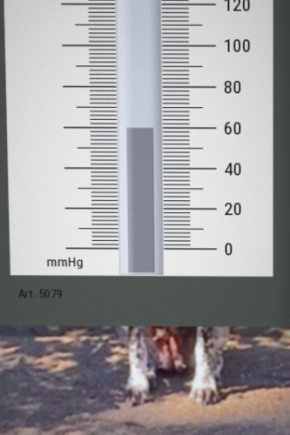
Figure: 60,mmHg
